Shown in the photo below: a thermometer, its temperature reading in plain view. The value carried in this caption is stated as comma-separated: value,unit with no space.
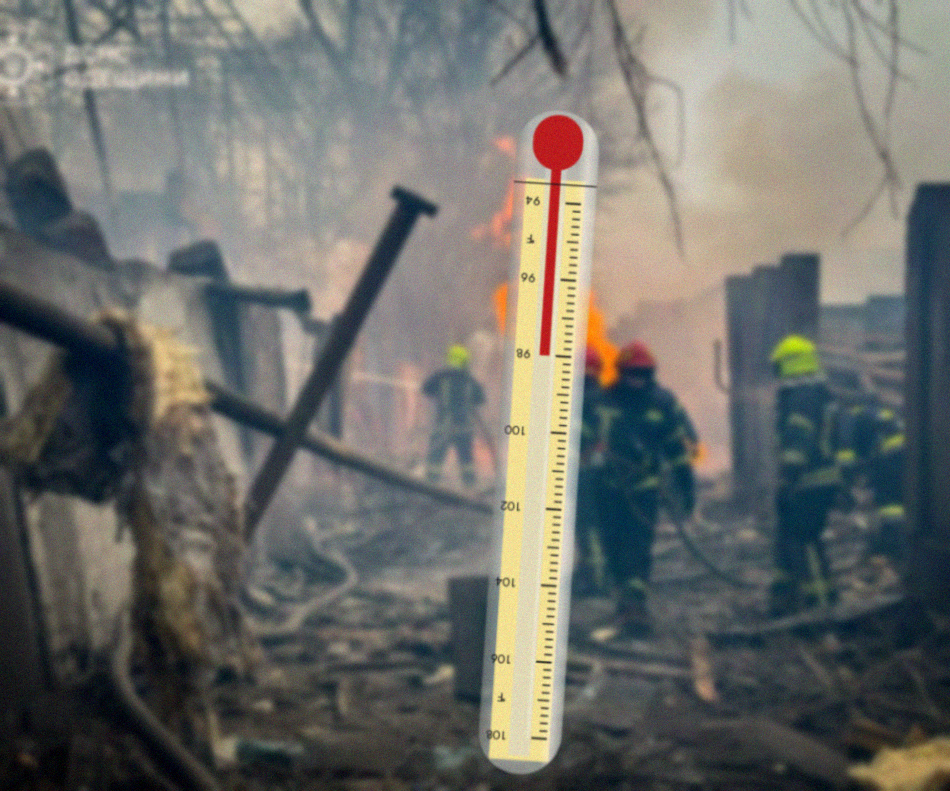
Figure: 98,°F
